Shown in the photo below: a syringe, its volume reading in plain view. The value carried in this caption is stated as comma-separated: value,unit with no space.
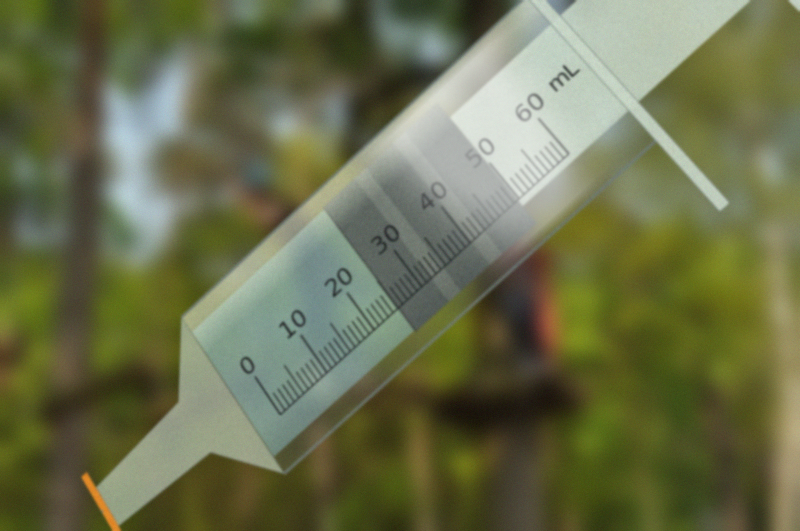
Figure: 25,mL
